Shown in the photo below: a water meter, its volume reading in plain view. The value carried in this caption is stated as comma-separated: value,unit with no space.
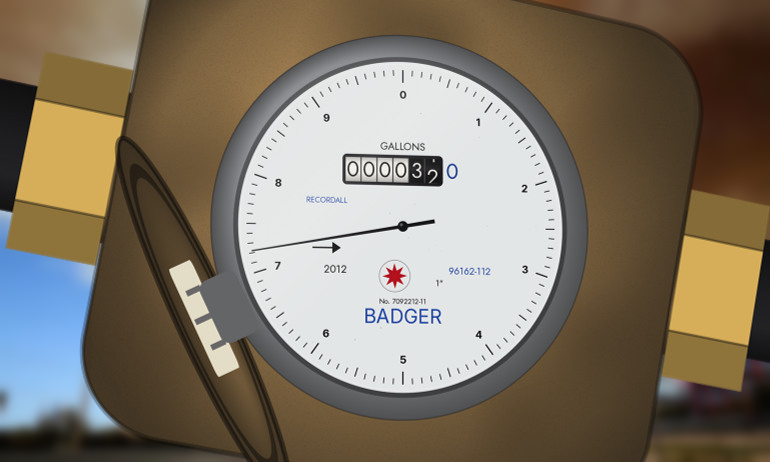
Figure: 317.2,gal
